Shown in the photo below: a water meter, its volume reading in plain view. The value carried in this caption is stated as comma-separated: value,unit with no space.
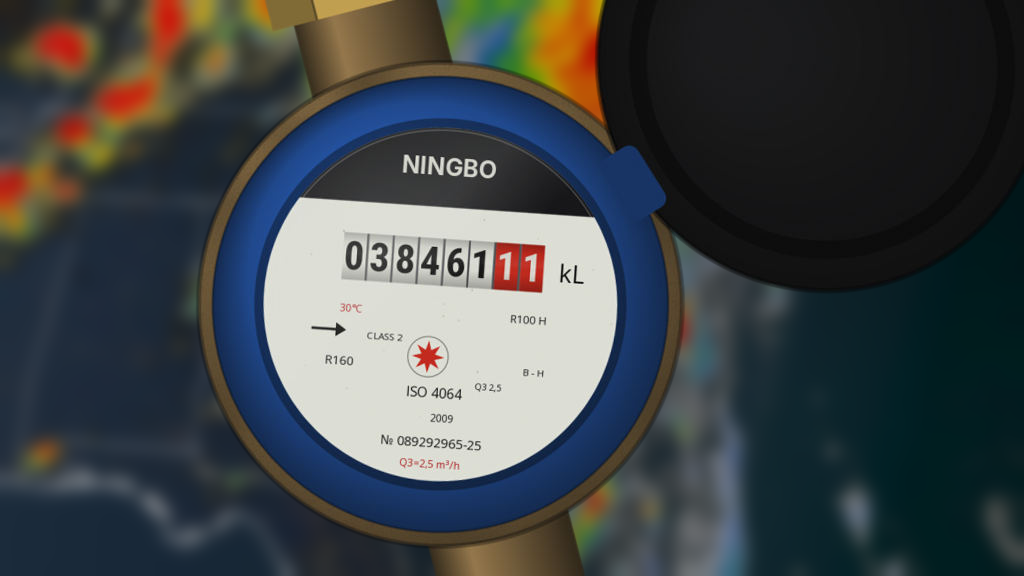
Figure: 38461.11,kL
